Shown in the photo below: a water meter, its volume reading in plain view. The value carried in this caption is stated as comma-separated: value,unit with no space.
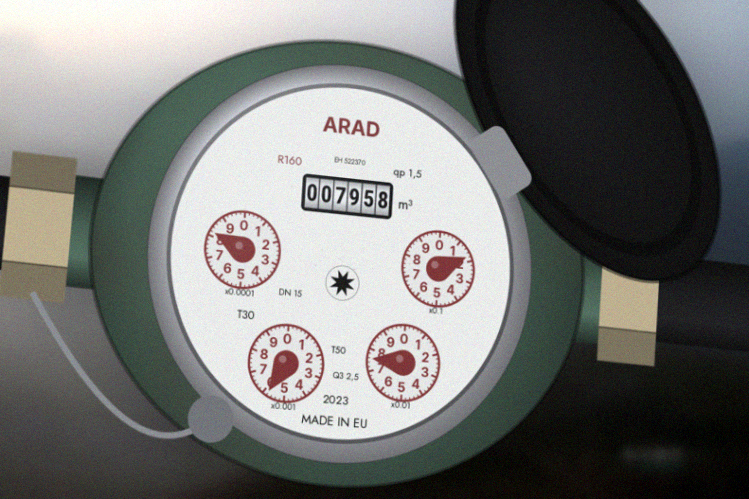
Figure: 7958.1758,m³
